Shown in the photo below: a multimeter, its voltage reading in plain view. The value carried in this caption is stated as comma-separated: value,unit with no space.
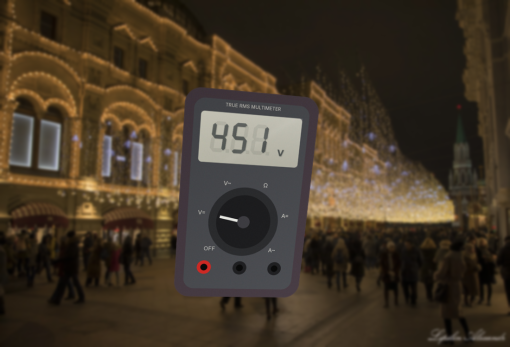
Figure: 451,V
